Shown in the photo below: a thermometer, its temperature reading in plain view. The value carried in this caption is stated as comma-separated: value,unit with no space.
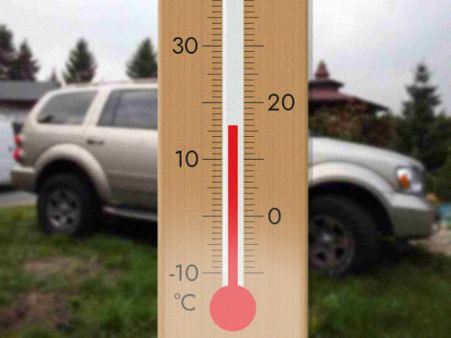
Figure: 16,°C
